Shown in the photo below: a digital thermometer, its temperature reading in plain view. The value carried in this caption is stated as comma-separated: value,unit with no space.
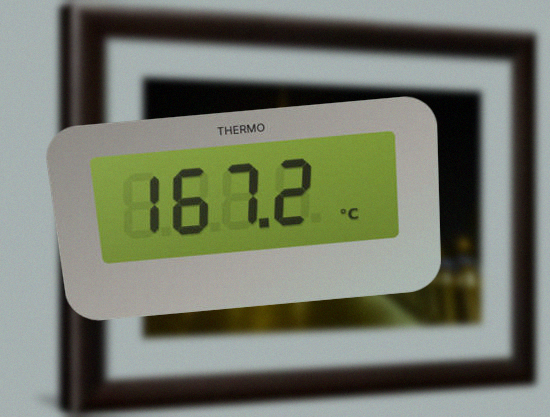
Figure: 167.2,°C
